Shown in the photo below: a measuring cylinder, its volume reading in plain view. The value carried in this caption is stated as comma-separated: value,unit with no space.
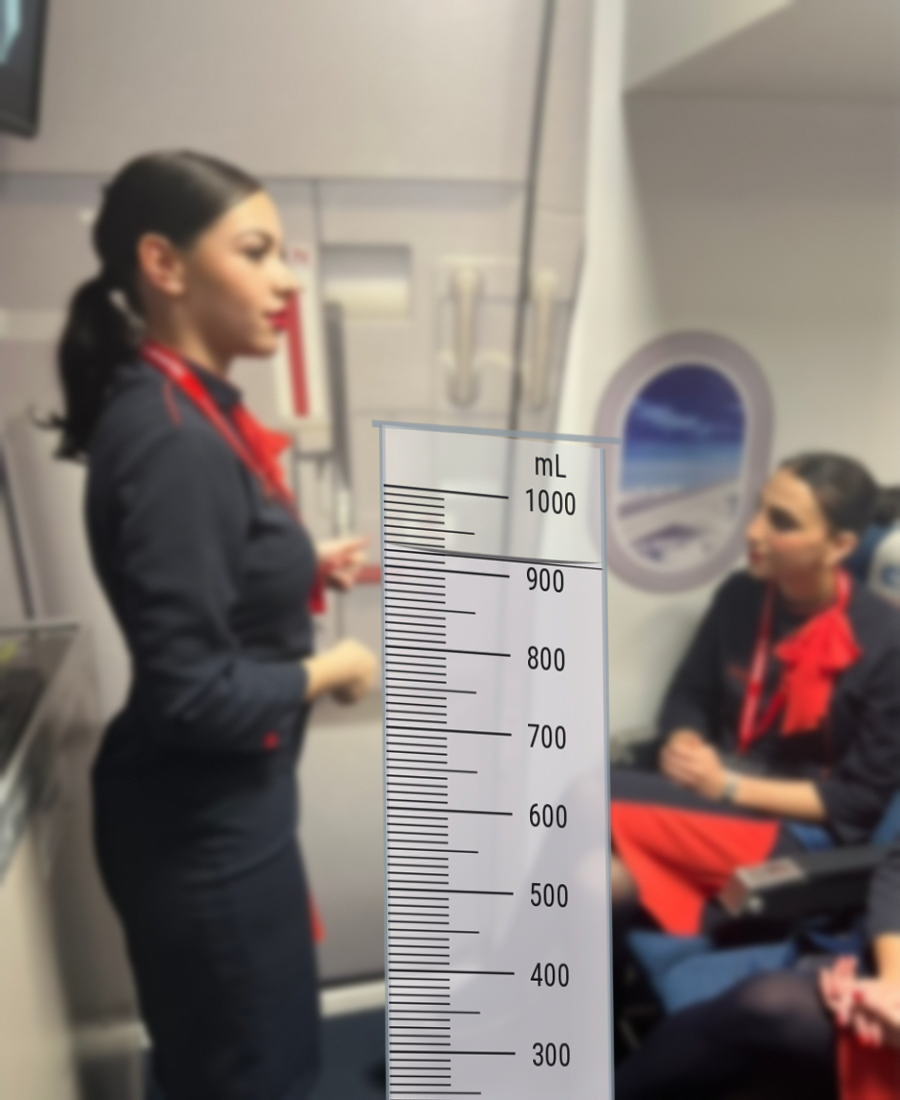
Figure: 920,mL
